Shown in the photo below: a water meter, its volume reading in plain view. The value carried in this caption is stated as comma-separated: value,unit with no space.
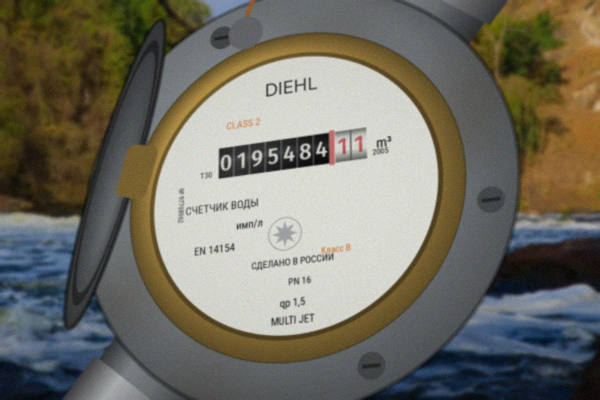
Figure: 195484.11,m³
